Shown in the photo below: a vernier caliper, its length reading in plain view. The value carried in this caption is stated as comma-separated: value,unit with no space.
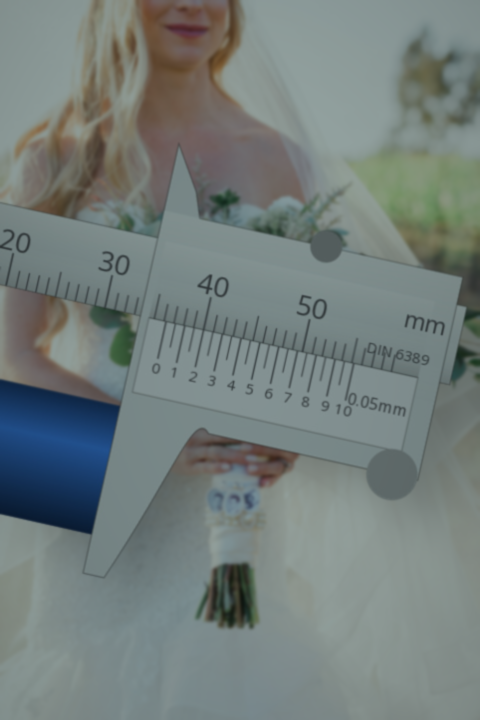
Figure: 36.2,mm
